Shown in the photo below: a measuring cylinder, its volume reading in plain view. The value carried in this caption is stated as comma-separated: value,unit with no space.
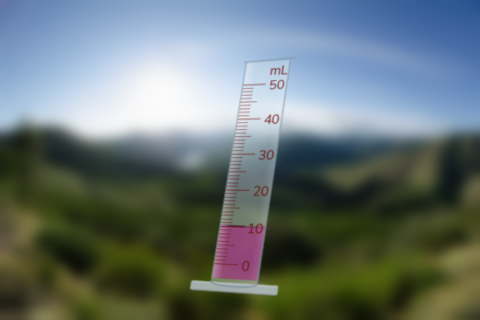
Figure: 10,mL
